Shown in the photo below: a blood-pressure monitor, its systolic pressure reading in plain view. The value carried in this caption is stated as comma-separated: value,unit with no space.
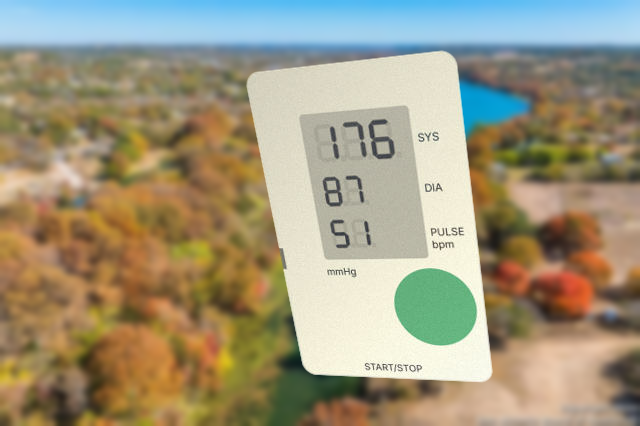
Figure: 176,mmHg
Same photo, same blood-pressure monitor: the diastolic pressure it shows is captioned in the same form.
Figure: 87,mmHg
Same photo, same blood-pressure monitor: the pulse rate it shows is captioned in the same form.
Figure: 51,bpm
